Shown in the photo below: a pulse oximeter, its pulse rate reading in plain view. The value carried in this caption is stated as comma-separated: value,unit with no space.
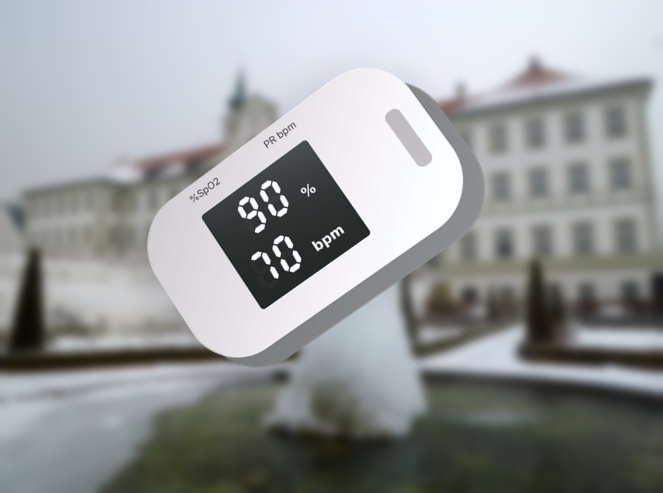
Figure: 70,bpm
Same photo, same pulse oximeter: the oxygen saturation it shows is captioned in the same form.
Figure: 90,%
